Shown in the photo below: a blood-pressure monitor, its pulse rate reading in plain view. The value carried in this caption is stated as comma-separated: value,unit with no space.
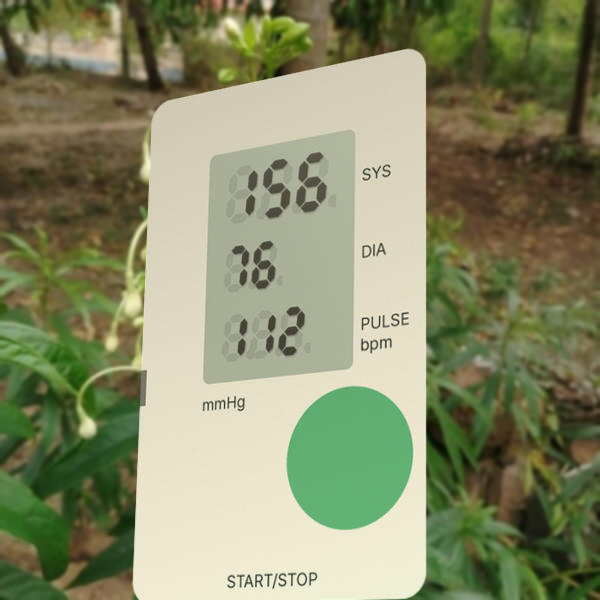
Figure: 112,bpm
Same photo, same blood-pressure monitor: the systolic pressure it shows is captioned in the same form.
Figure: 156,mmHg
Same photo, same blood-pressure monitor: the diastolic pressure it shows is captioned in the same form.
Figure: 76,mmHg
